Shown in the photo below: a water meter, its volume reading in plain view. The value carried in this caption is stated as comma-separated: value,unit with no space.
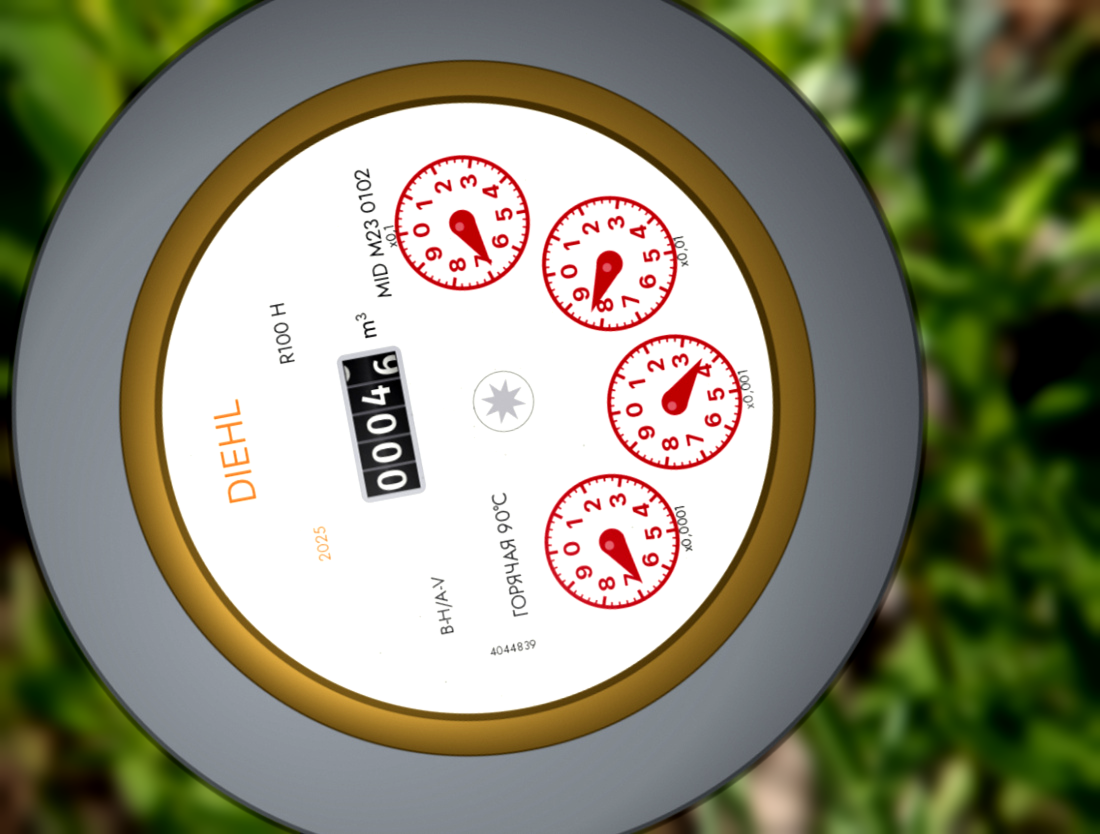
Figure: 45.6836,m³
